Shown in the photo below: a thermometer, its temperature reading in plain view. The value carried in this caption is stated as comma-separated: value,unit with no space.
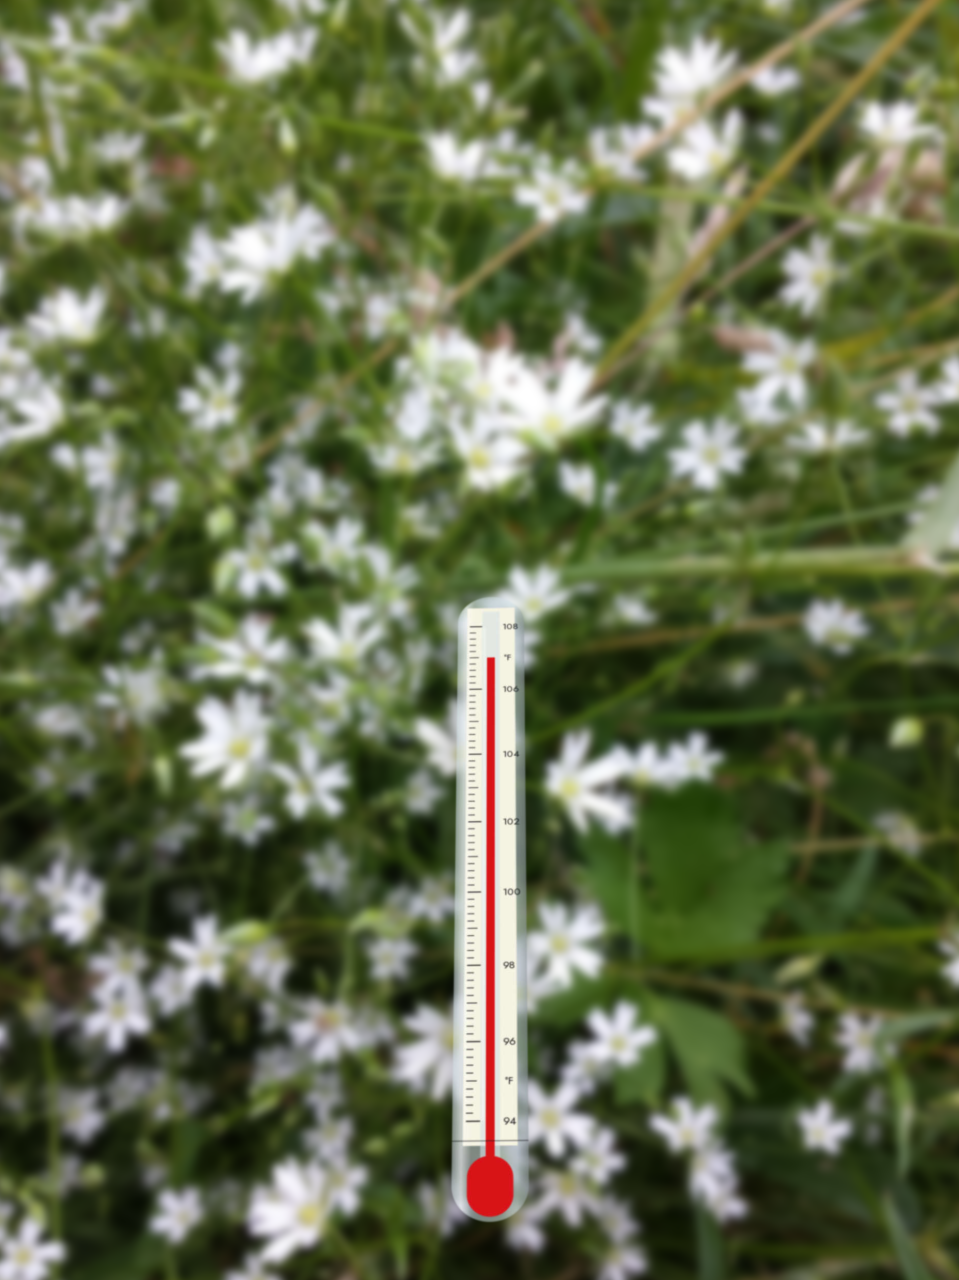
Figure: 107,°F
